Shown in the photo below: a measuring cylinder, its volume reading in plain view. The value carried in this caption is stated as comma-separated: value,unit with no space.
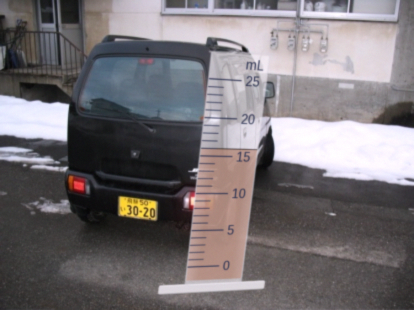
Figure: 16,mL
